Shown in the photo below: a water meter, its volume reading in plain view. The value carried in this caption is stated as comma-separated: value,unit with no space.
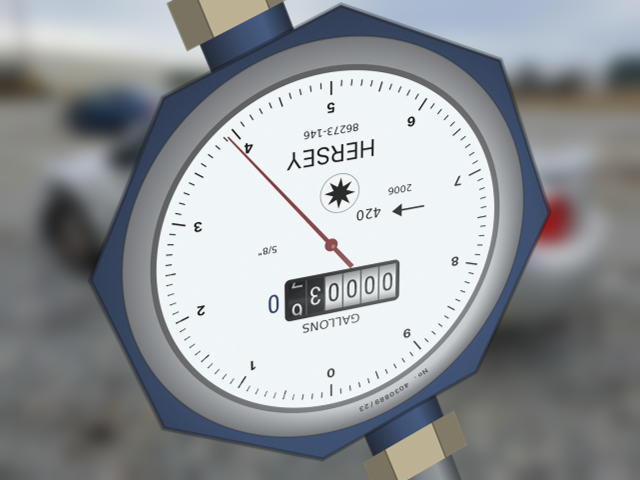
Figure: 363.9,gal
